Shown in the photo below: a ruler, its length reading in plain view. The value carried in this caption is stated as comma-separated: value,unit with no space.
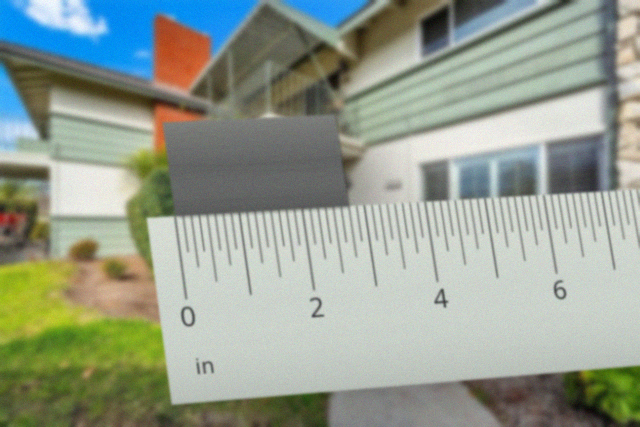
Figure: 2.75,in
